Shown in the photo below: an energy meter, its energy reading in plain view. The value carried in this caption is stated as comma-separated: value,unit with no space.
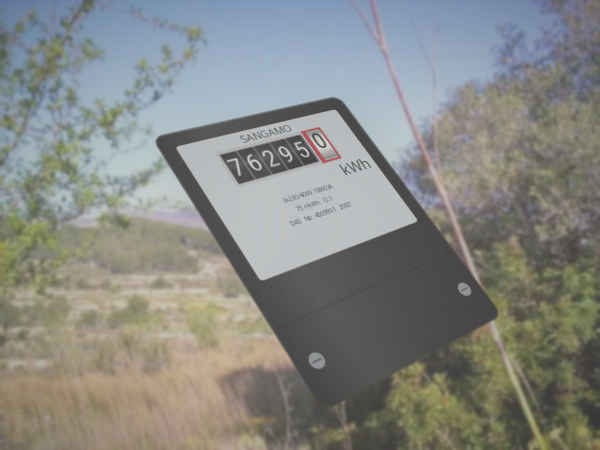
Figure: 76295.0,kWh
